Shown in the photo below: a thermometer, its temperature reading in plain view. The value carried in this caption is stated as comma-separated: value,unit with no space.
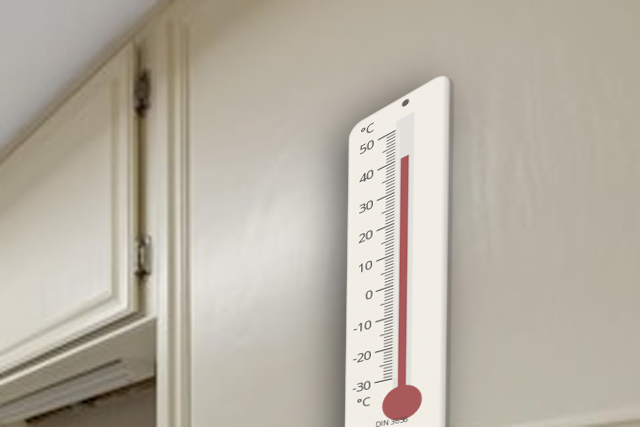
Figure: 40,°C
